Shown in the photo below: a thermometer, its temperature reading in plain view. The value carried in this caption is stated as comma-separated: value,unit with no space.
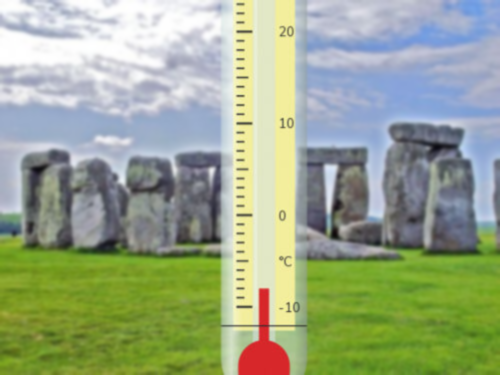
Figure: -8,°C
